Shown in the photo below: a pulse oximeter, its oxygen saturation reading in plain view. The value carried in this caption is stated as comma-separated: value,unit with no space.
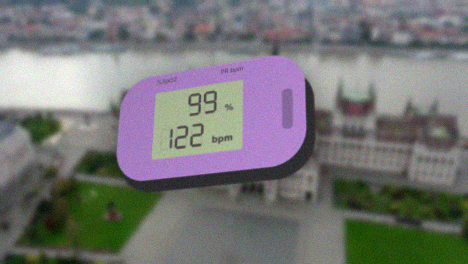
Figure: 99,%
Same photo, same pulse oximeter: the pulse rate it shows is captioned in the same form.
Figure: 122,bpm
